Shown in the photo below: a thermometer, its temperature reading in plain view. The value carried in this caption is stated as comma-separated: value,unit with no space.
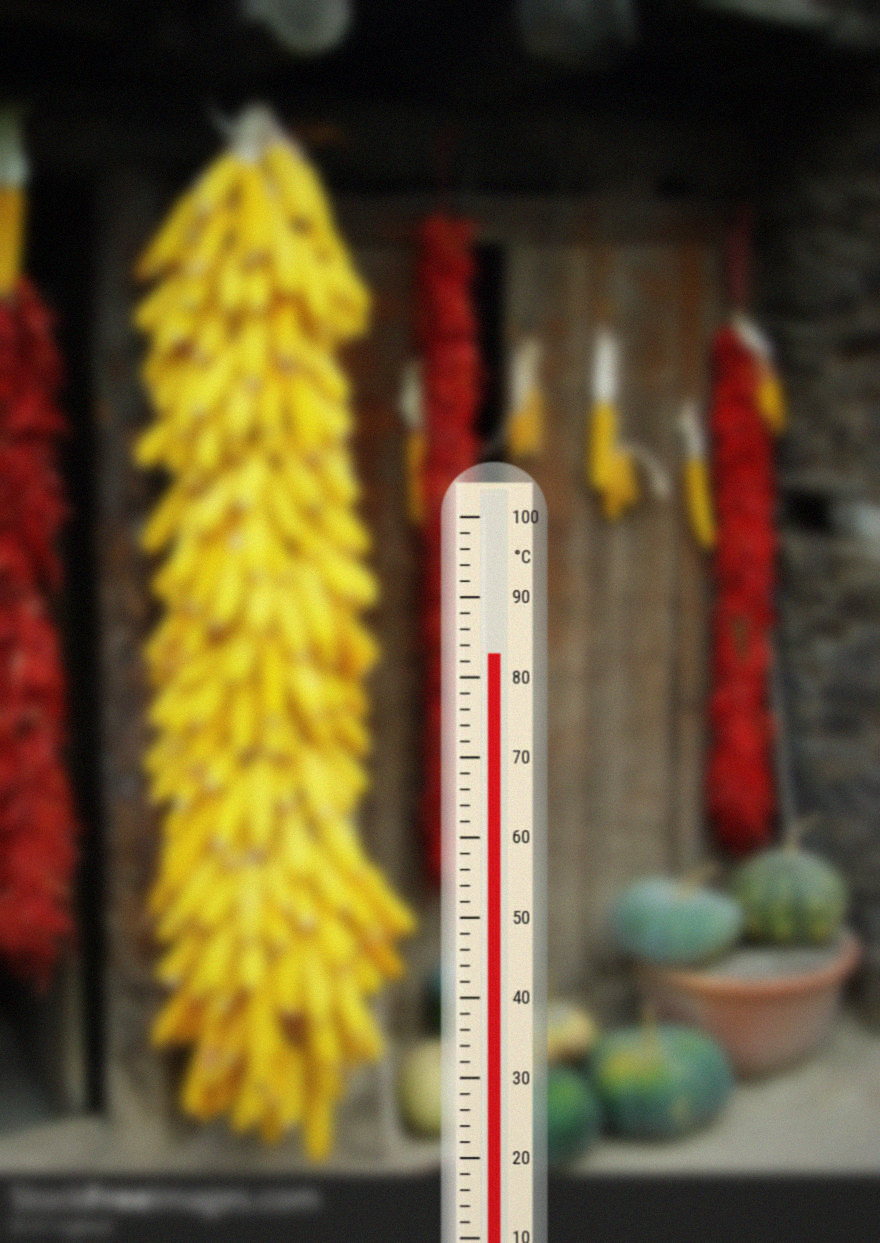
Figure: 83,°C
